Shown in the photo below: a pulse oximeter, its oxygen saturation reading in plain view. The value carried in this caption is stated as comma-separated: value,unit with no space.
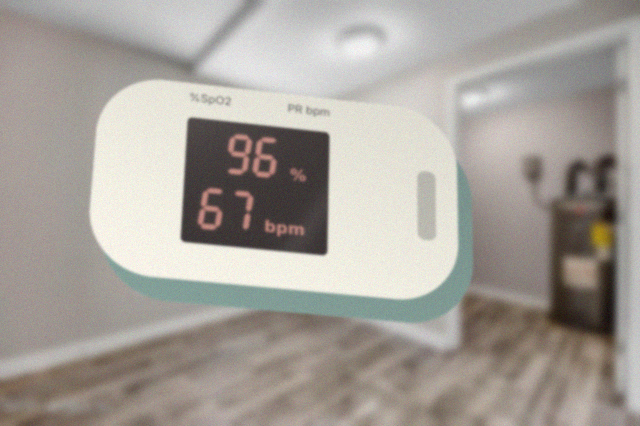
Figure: 96,%
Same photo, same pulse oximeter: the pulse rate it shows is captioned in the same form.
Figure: 67,bpm
